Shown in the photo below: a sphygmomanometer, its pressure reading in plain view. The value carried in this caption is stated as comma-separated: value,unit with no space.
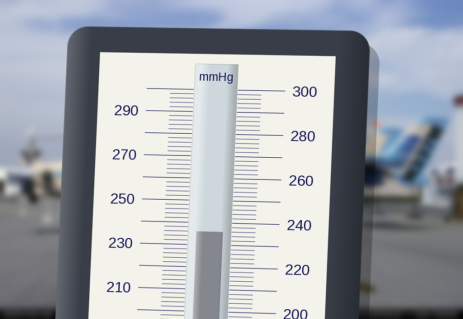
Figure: 236,mmHg
